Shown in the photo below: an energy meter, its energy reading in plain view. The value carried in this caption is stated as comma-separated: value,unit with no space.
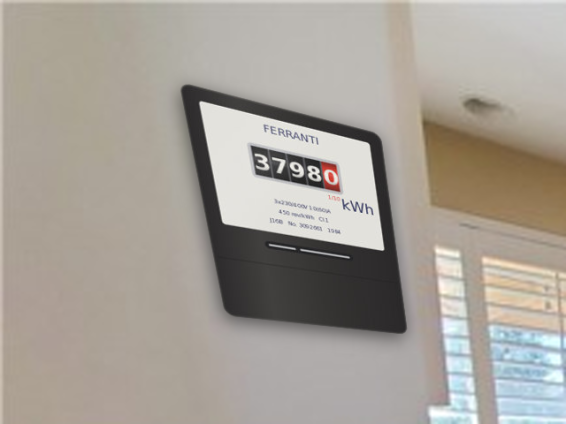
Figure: 3798.0,kWh
